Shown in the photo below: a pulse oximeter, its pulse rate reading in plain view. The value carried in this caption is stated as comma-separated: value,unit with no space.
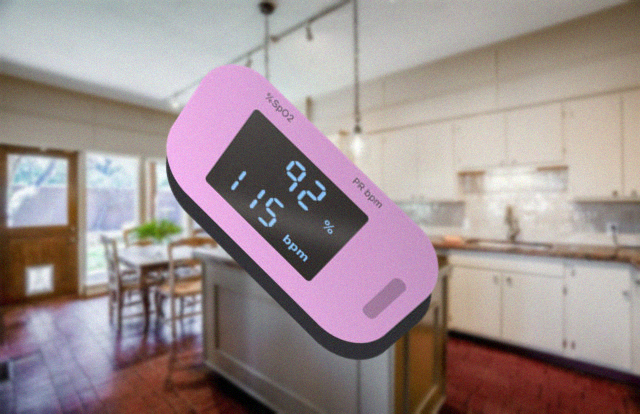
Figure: 115,bpm
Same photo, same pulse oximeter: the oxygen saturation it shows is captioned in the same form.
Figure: 92,%
